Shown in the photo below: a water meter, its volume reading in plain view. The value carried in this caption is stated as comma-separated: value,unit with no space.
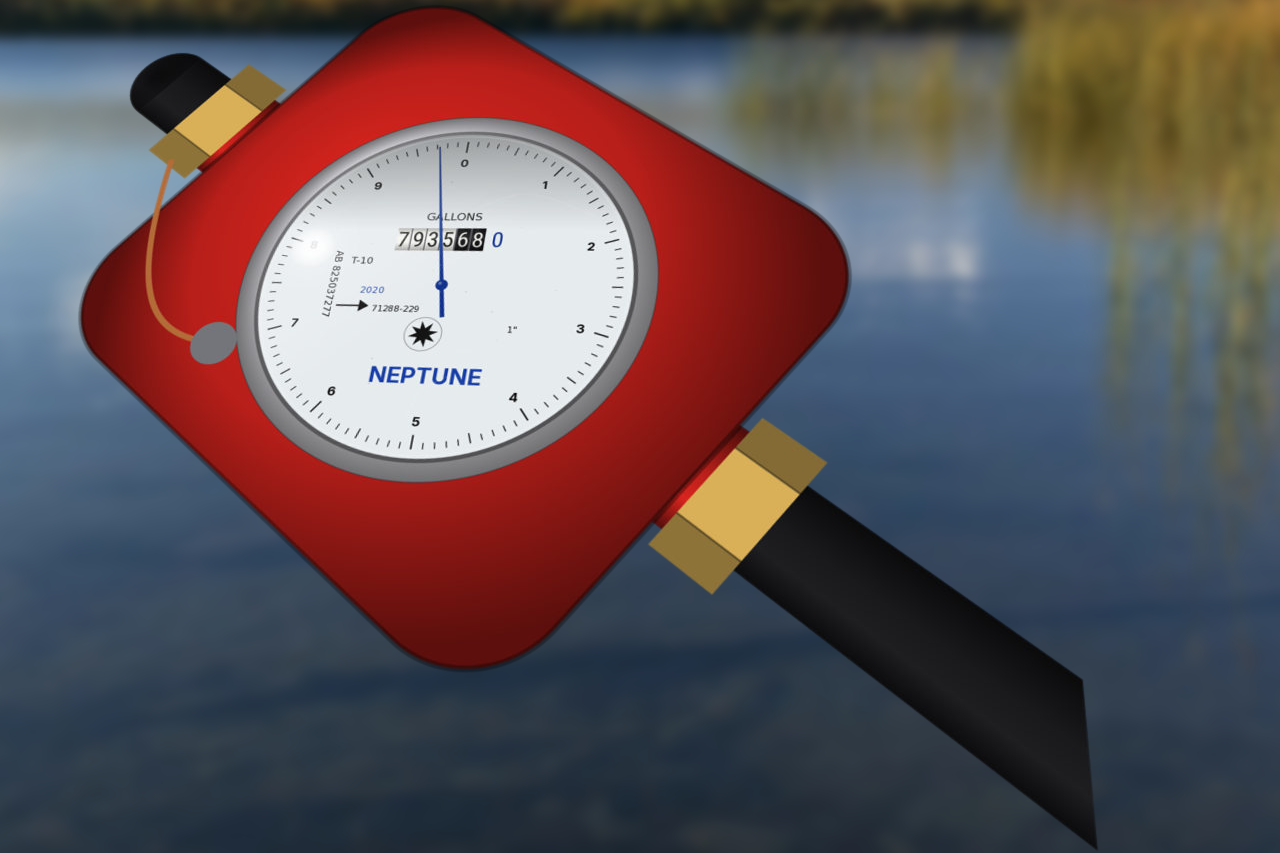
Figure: 7935679.7,gal
